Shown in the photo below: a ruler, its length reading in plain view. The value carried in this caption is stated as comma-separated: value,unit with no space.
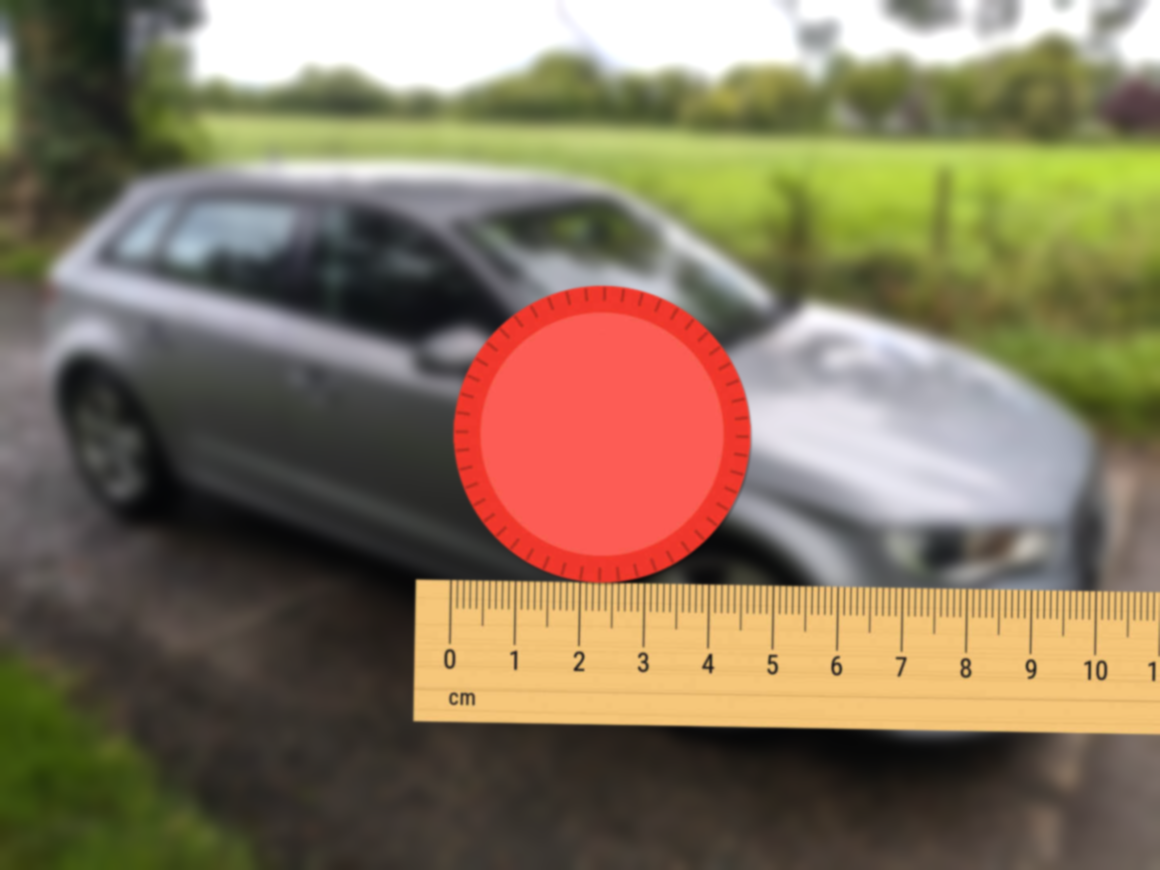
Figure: 4.6,cm
